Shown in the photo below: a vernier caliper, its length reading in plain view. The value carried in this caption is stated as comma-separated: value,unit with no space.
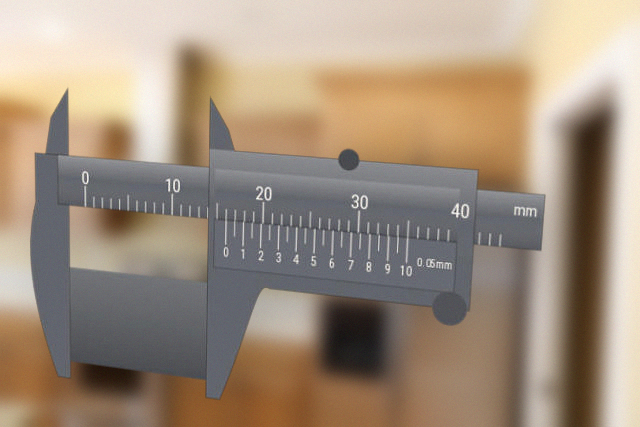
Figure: 16.0,mm
